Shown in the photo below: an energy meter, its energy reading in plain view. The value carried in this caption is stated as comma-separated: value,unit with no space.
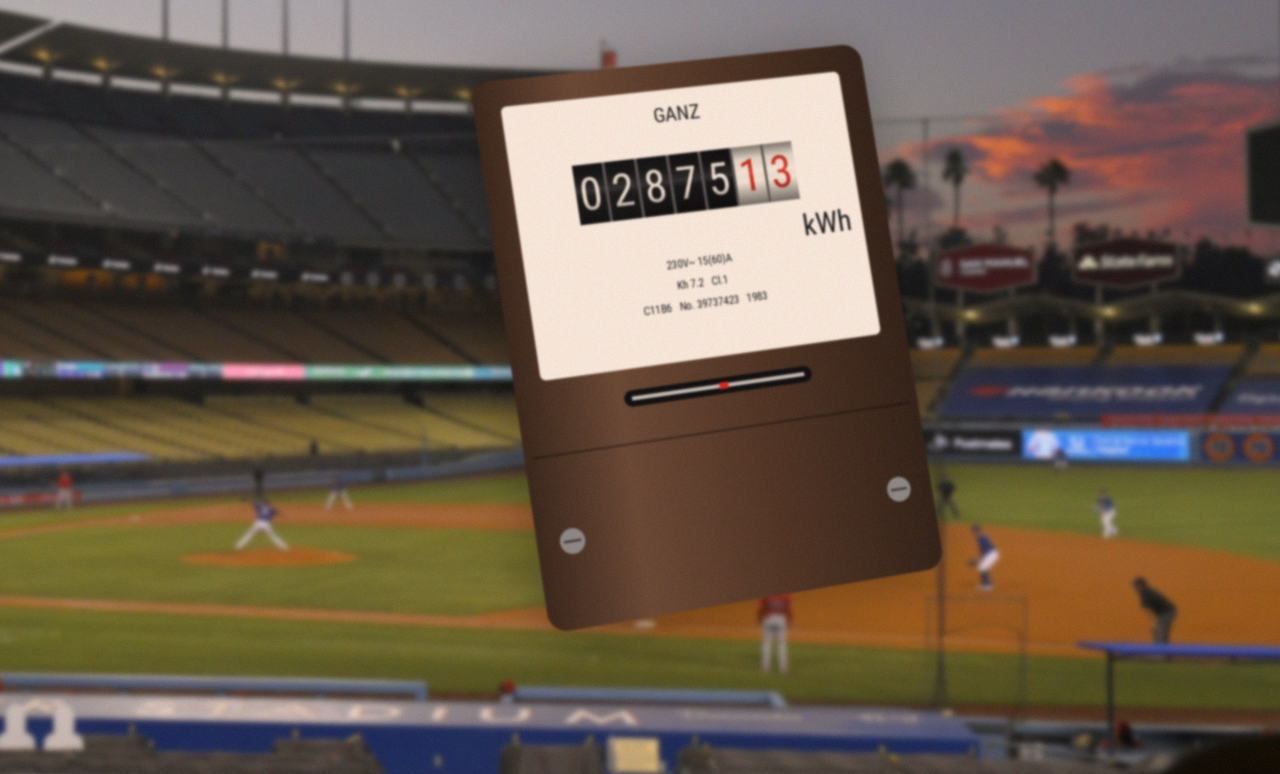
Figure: 2875.13,kWh
